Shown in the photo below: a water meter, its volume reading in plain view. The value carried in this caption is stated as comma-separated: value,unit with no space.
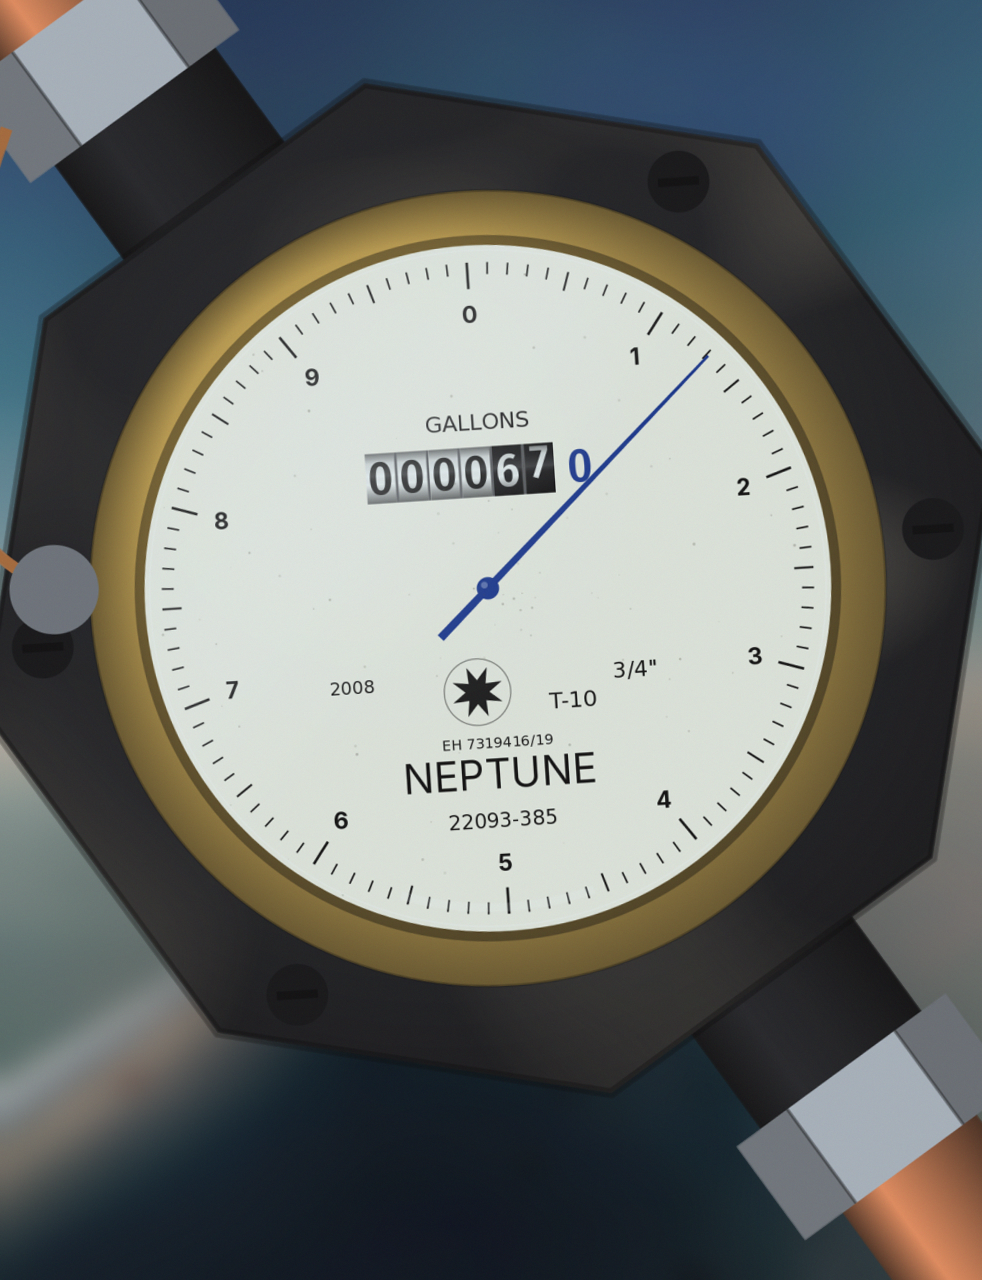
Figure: 671.3,gal
